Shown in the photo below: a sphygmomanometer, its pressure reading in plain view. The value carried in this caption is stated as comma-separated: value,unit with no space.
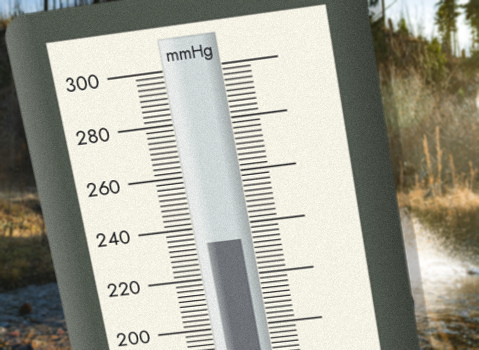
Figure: 234,mmHg
